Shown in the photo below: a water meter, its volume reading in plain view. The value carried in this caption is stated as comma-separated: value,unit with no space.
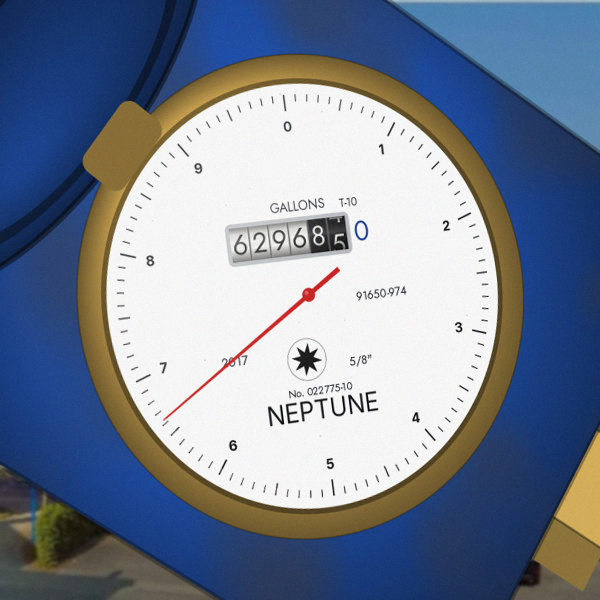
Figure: 6296846.6,gal
